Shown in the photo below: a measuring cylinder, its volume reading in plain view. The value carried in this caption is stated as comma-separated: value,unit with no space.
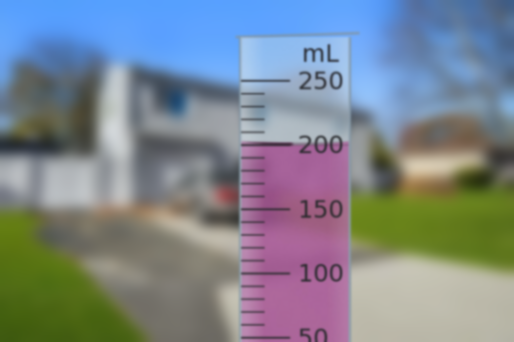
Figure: 200,mL
